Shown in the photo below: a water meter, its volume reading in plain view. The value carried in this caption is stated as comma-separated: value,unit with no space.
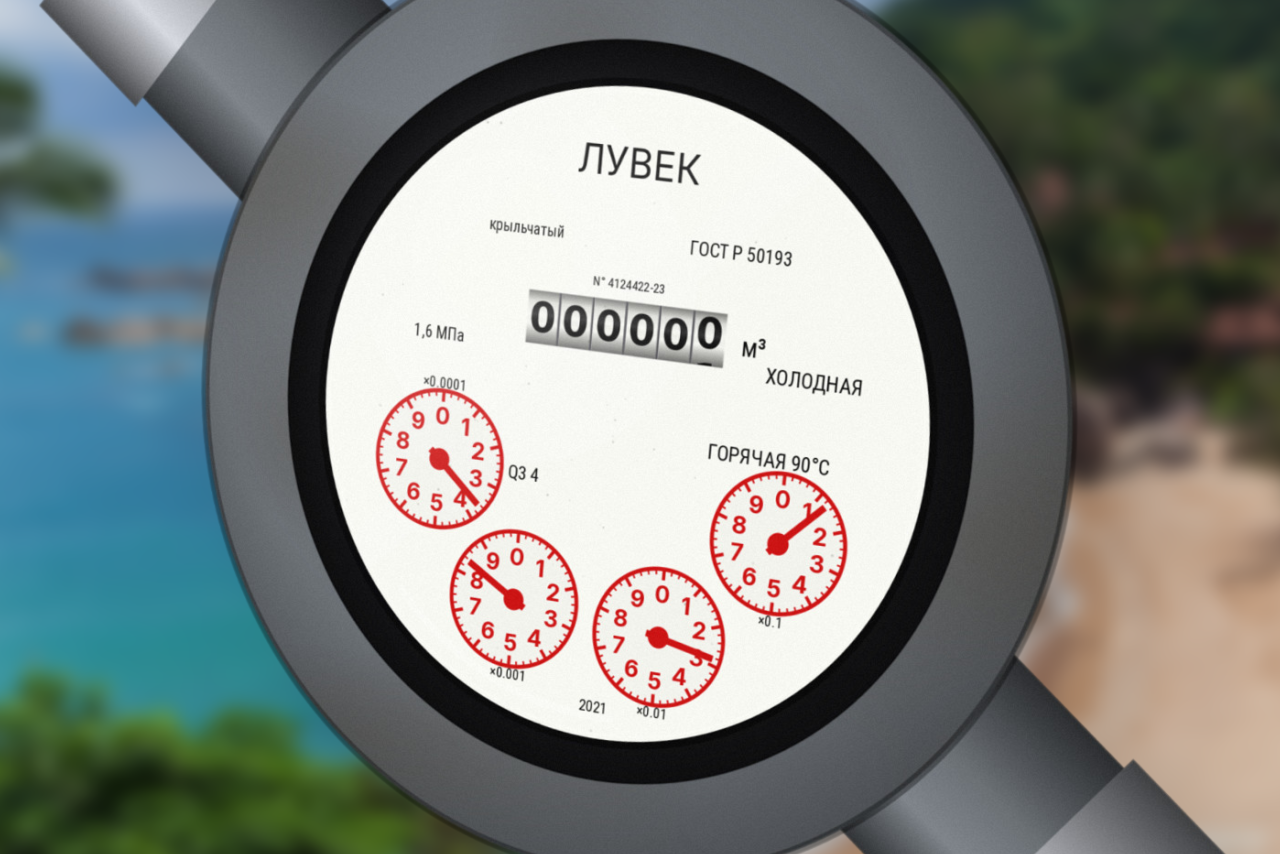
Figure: 0.1283,m³
